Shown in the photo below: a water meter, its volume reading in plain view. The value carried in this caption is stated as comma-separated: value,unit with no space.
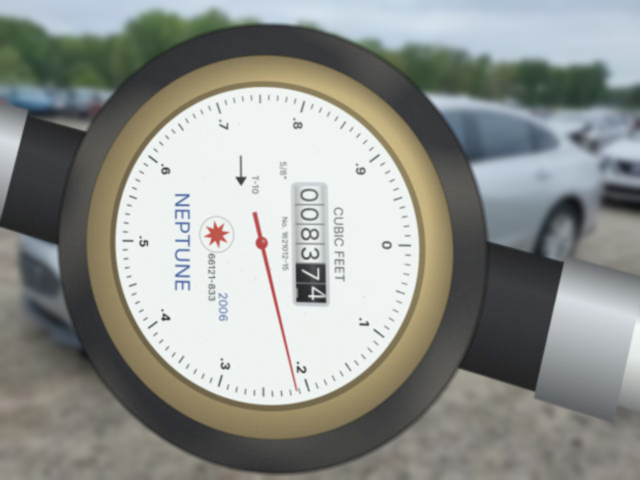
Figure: 8374.21,ft³
